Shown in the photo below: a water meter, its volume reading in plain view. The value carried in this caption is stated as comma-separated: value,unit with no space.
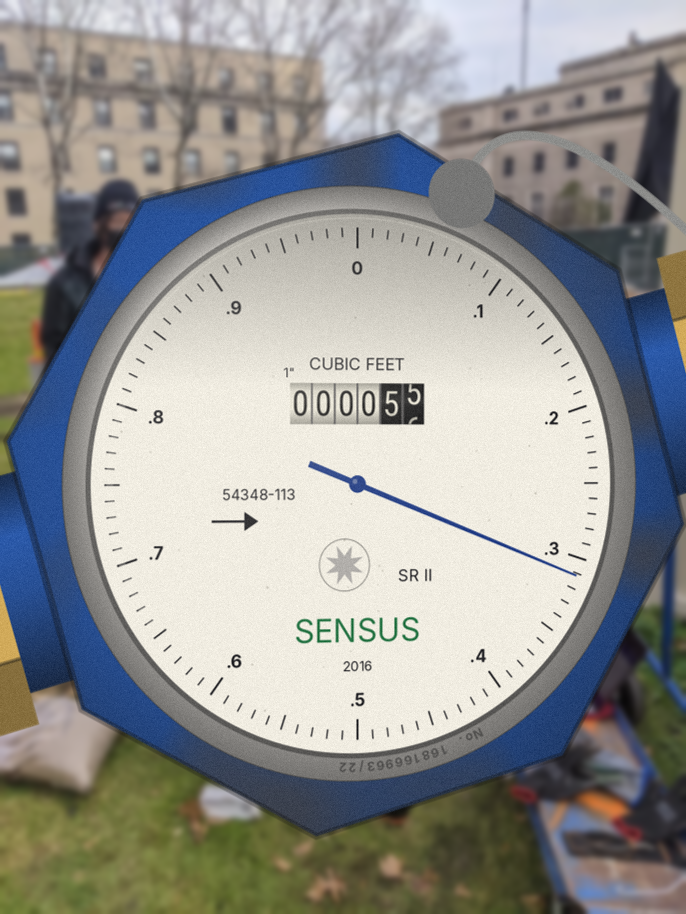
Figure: 55.31,ft³
